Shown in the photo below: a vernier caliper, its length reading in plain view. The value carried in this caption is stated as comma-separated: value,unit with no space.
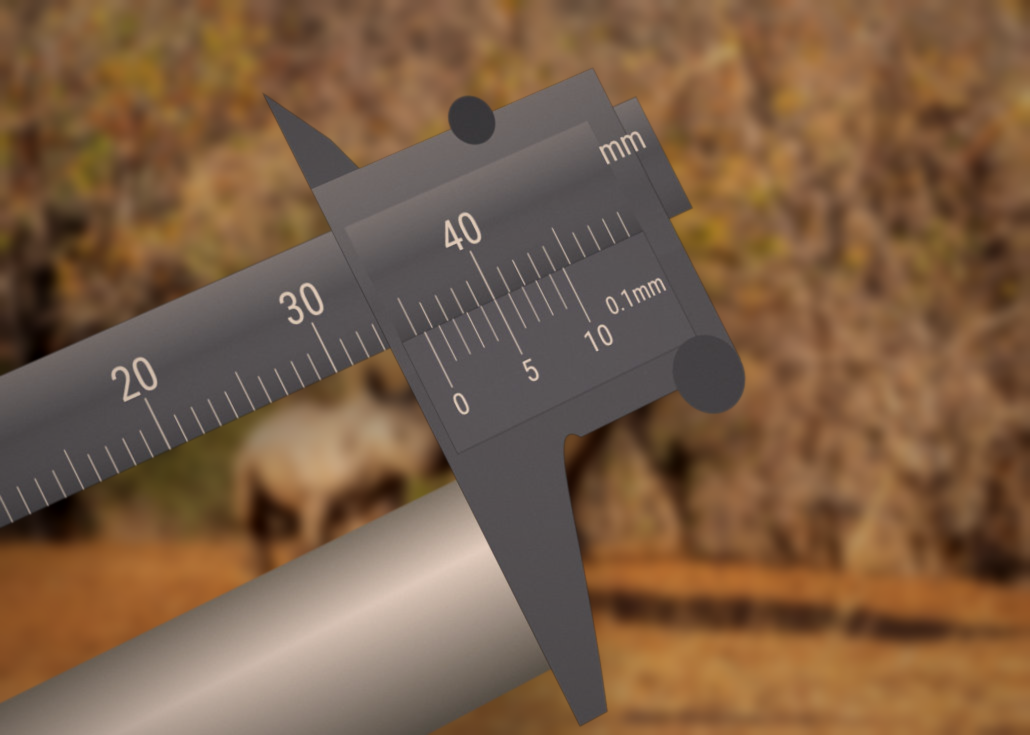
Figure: 35.5,mm
